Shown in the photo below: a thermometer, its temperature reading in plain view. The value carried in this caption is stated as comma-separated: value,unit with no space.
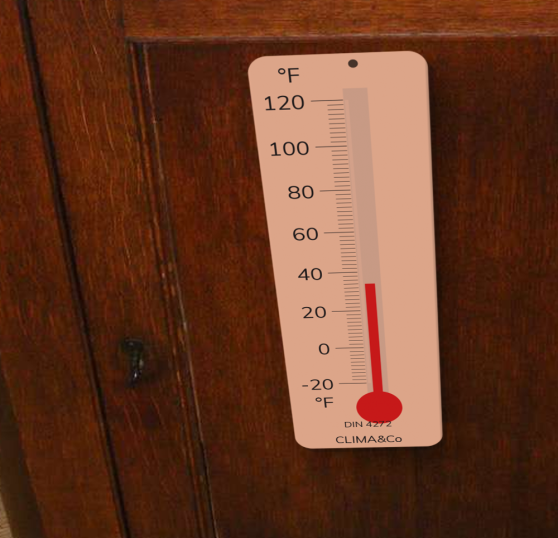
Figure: 34,°F
